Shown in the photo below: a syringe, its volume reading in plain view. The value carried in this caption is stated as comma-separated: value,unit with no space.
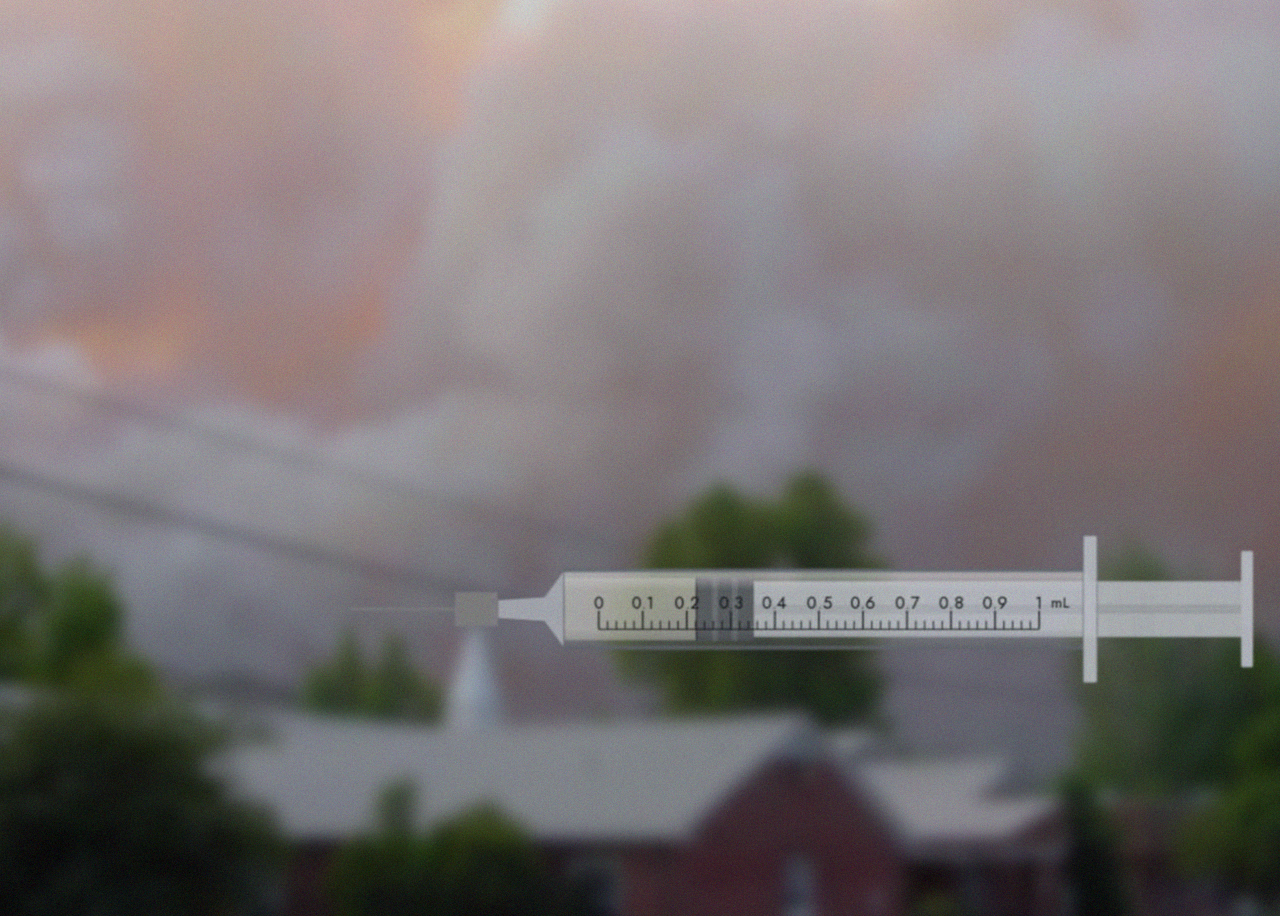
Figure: 0.22,mL
